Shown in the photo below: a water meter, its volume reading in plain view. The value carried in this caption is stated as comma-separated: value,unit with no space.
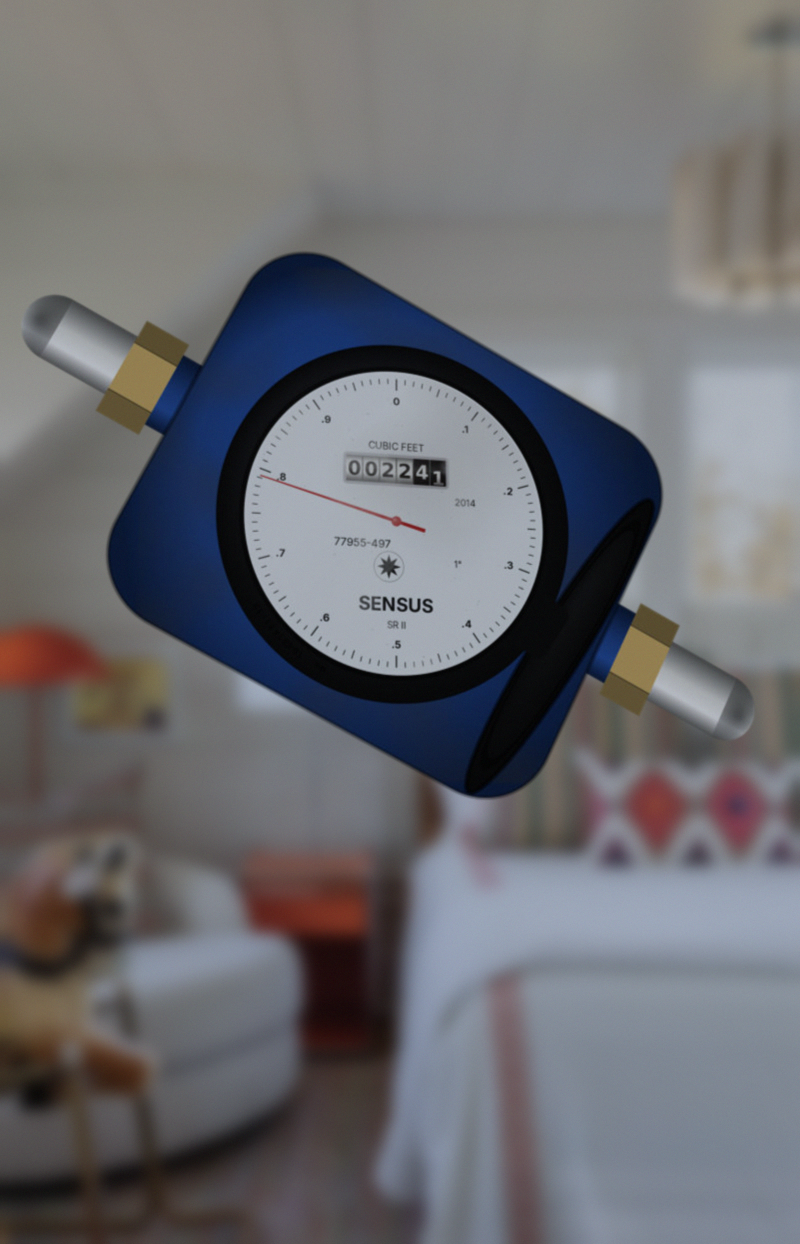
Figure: 2240.79,ft³
